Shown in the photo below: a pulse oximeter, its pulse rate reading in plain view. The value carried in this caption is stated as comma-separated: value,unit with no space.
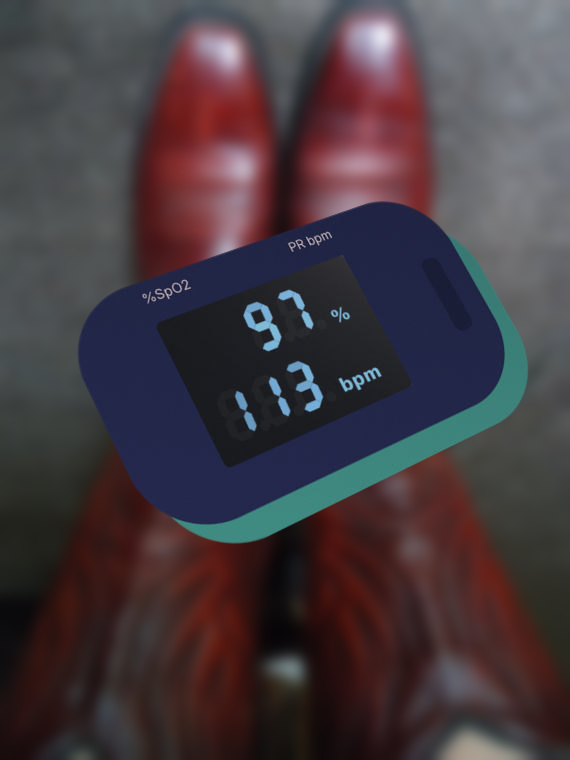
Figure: 113,bpm
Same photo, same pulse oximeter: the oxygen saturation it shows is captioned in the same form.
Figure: 97,%
